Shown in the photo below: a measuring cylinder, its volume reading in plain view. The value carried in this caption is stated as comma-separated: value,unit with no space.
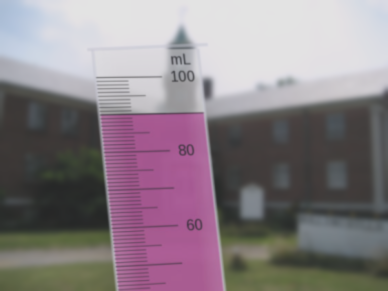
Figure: 90,mL
